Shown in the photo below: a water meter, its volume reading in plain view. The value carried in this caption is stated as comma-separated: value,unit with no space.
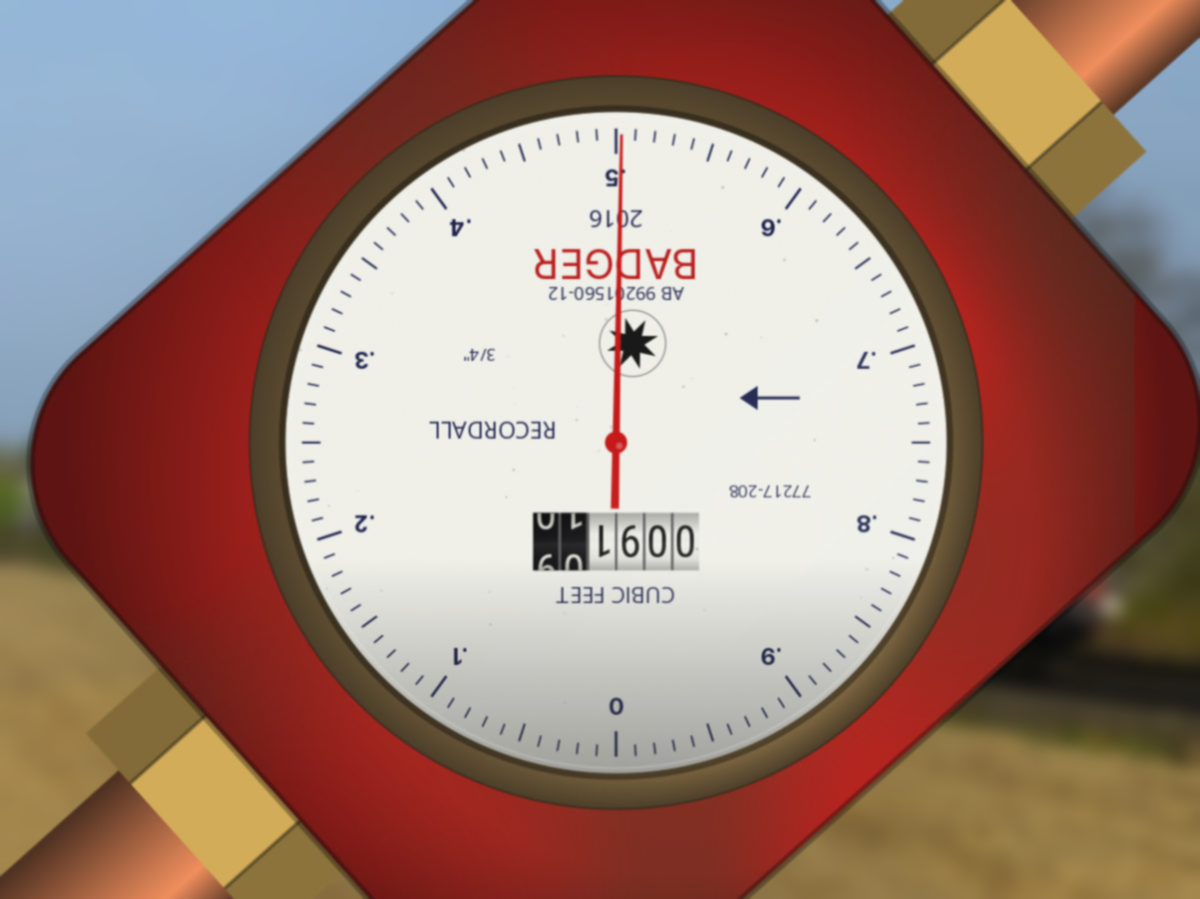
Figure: 9109.50,ft³
